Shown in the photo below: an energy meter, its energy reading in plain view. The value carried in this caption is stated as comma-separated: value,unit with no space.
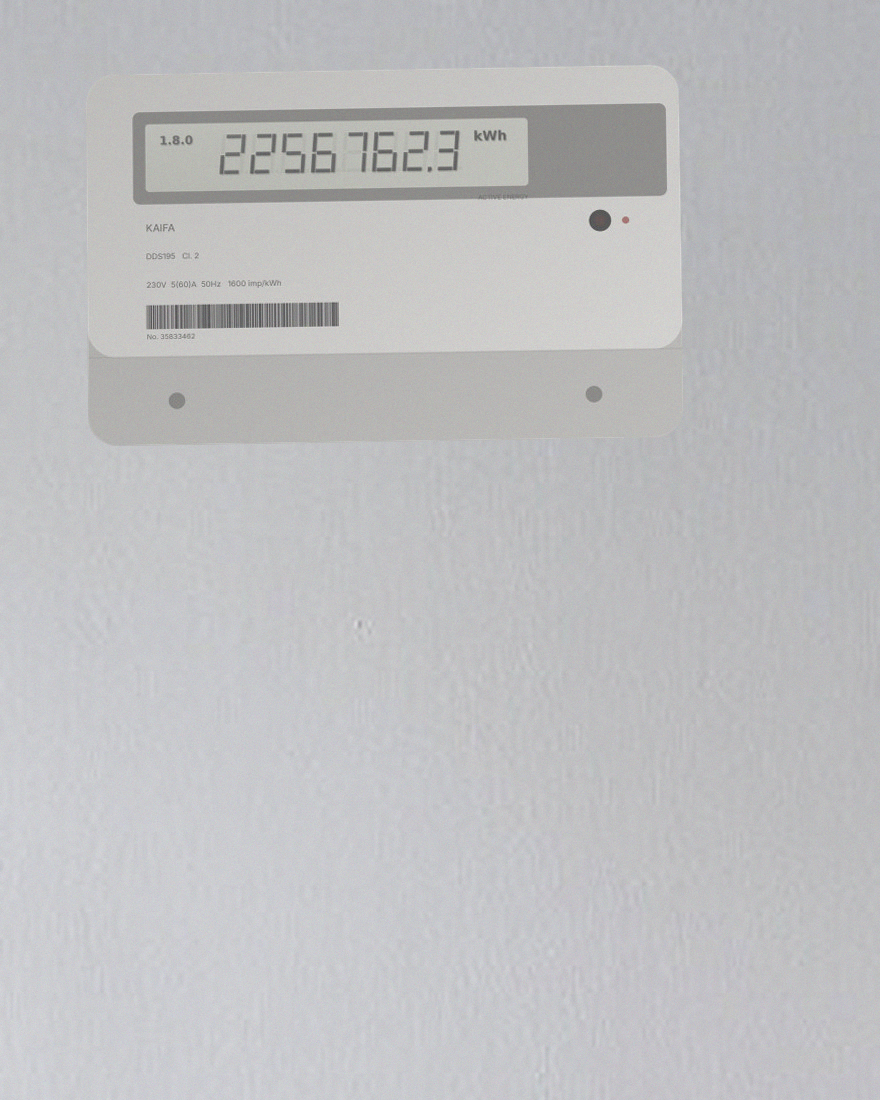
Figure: 2256762.3,kWh
